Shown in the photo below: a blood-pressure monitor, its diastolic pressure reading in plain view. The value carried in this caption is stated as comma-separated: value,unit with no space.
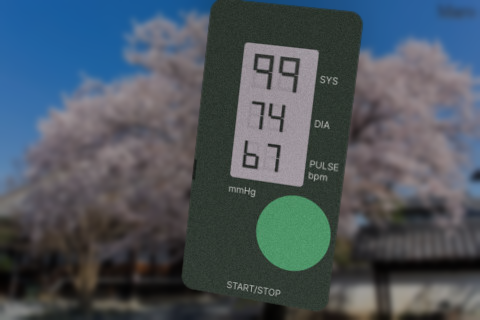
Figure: 74,mmHg
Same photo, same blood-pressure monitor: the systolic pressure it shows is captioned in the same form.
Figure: 99,mmHg
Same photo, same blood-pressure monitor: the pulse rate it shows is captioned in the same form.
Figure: 67,bpm
